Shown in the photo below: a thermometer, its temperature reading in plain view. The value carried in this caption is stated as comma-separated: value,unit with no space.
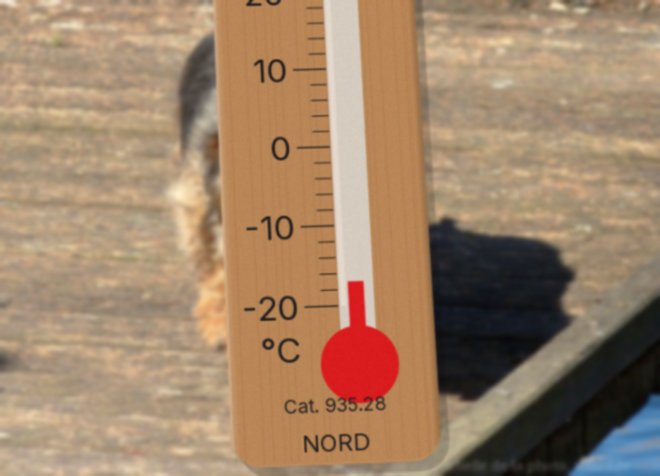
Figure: -17,°C
